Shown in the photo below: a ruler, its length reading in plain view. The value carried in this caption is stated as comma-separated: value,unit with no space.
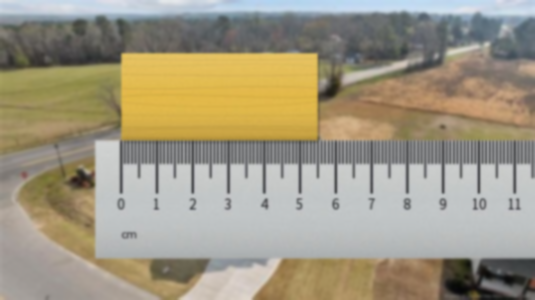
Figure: 5.5,cm
